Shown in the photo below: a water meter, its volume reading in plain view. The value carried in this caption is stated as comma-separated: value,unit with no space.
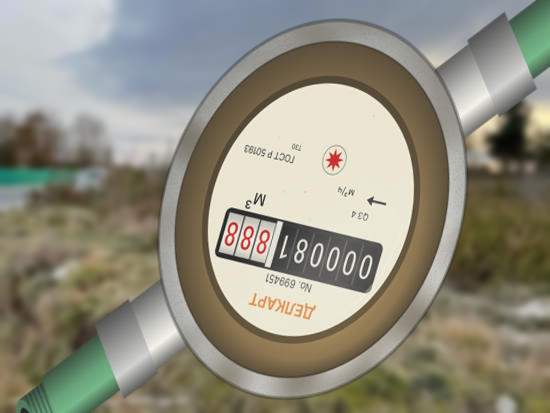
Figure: 81.888,m³
